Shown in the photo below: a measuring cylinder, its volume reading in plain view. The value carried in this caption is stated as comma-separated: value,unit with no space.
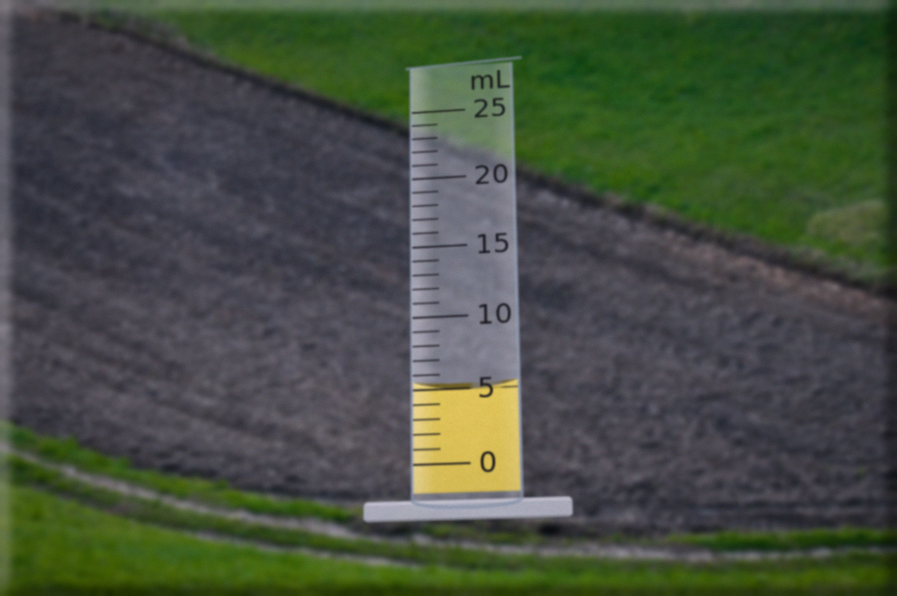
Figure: 5,mL
